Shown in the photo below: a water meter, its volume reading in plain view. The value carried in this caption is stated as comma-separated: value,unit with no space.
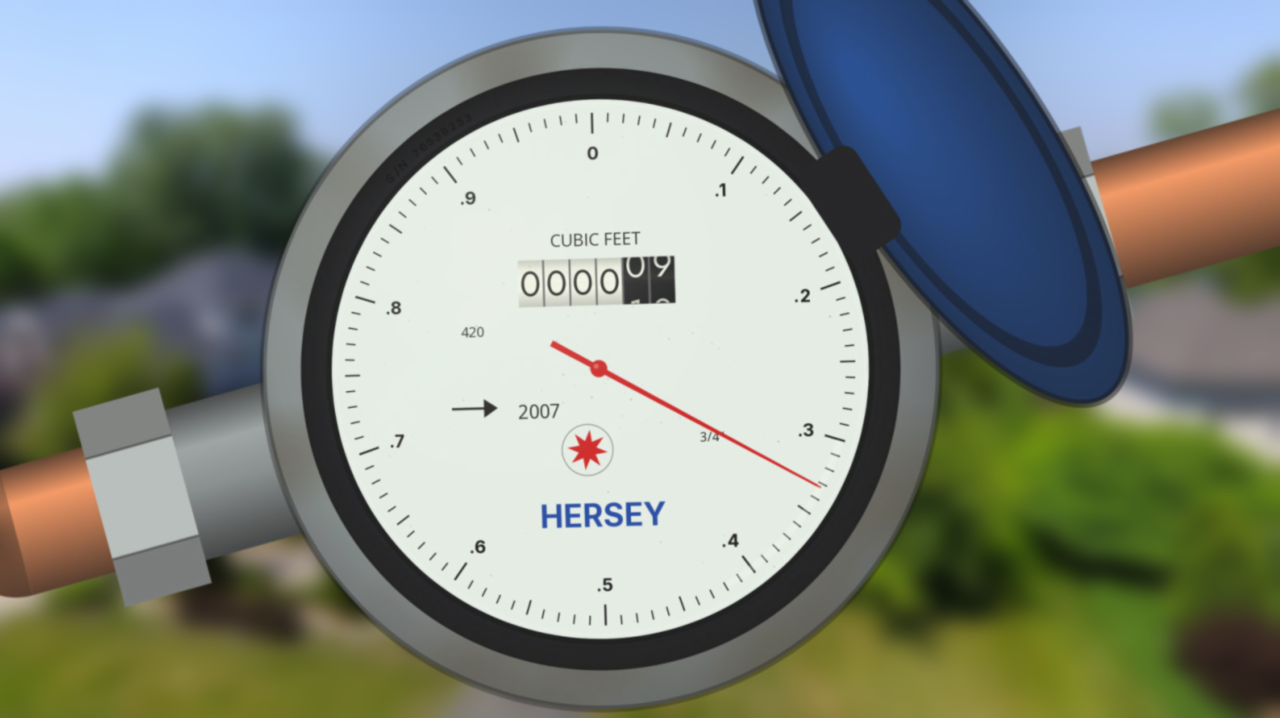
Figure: 9.33,ft³
